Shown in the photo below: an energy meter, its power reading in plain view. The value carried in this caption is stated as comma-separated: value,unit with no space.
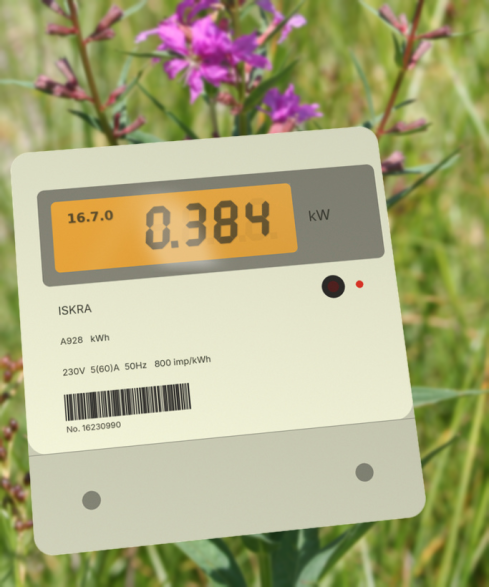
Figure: 0.384,kW
